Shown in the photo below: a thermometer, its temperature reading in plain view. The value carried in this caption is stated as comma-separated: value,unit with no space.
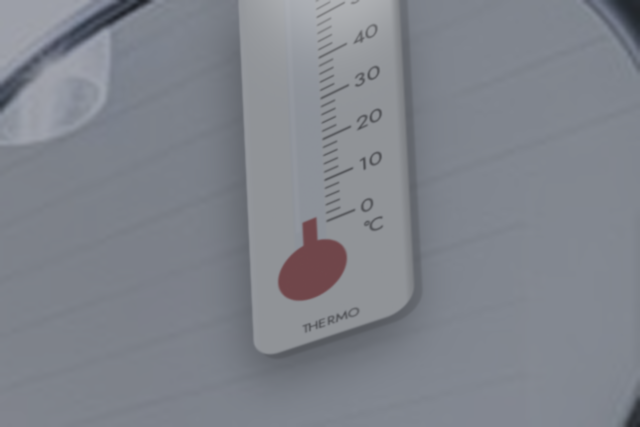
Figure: 2,°C
